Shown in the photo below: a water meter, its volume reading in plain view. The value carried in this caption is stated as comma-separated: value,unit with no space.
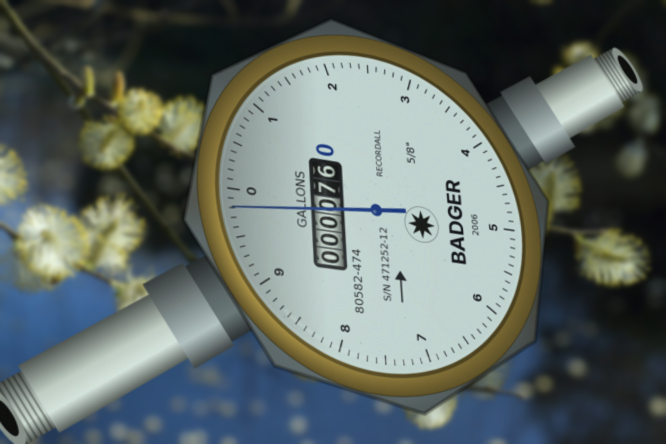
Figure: 759.8,gal
